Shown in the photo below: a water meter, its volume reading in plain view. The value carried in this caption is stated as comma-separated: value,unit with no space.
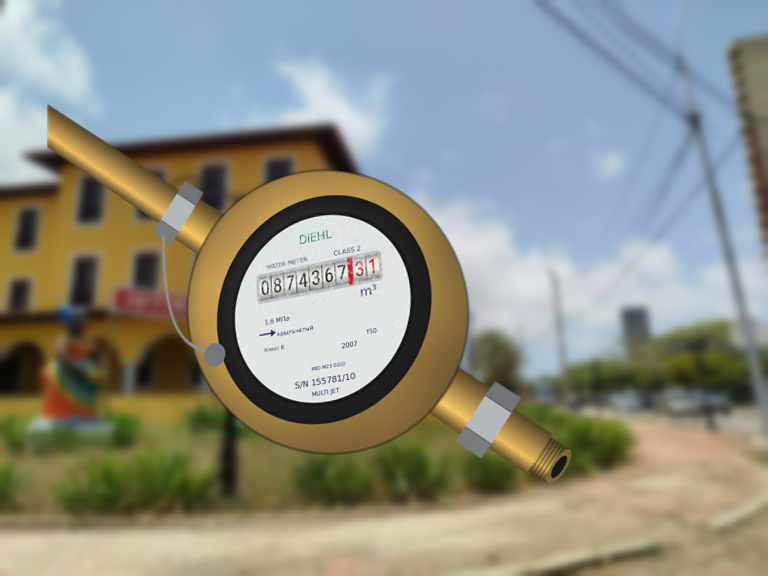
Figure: 874367.31,m³
